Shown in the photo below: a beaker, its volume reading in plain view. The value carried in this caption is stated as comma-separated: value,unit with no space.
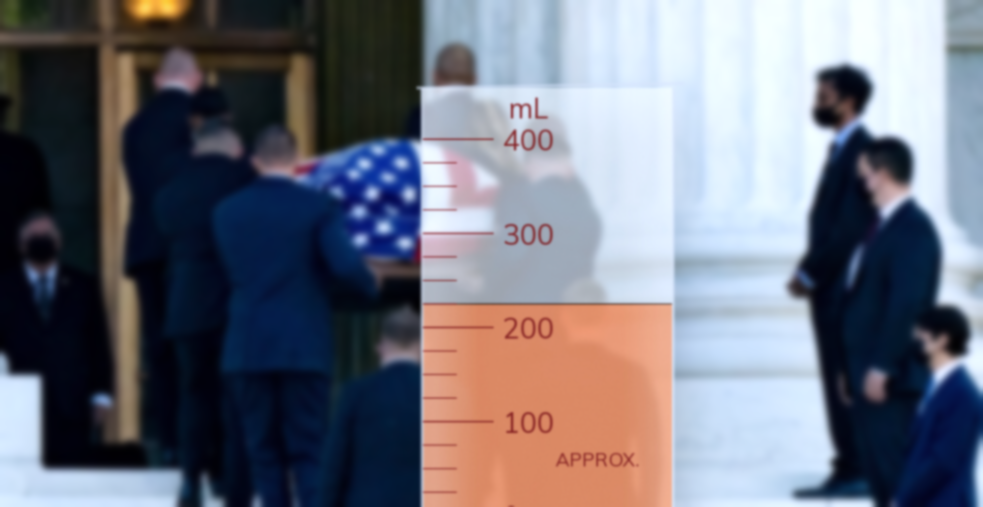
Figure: 225,mL
